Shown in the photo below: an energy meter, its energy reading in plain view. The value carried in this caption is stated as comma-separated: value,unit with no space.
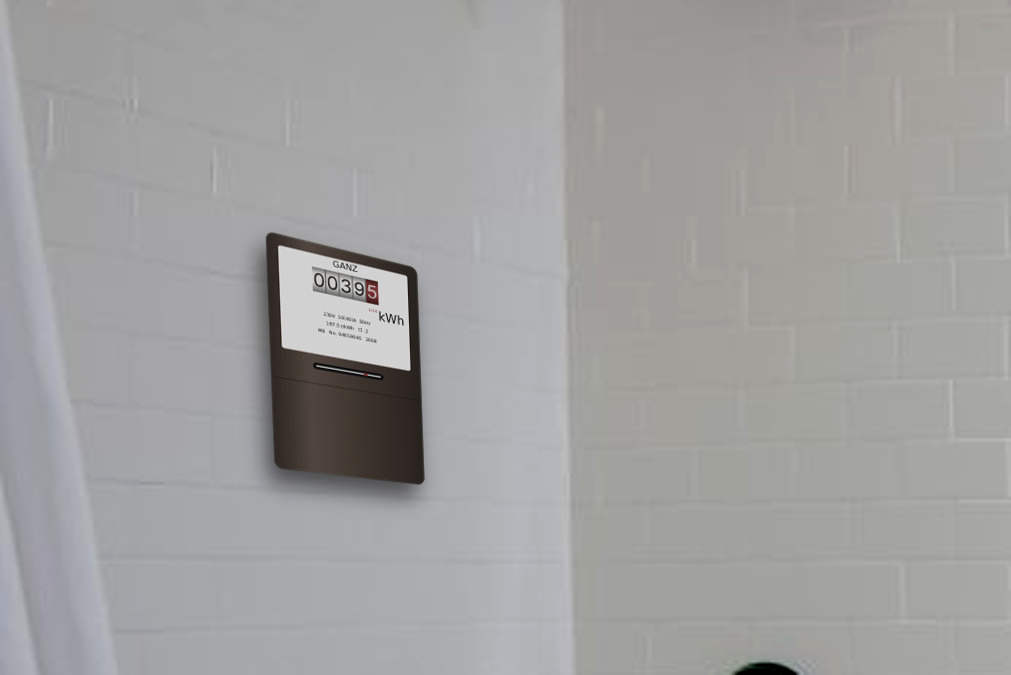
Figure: 39.5,kWh
